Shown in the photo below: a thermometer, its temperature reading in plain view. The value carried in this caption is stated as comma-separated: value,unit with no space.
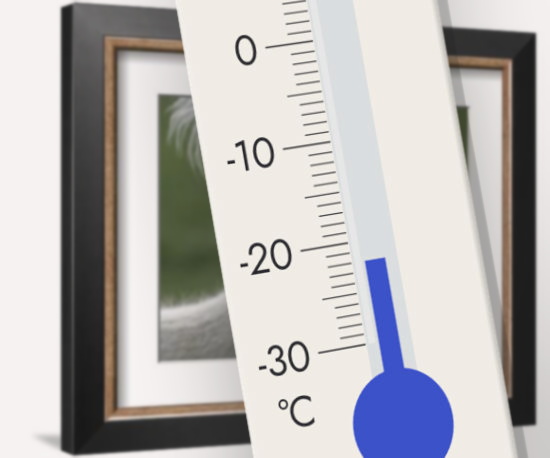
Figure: -22,°C
